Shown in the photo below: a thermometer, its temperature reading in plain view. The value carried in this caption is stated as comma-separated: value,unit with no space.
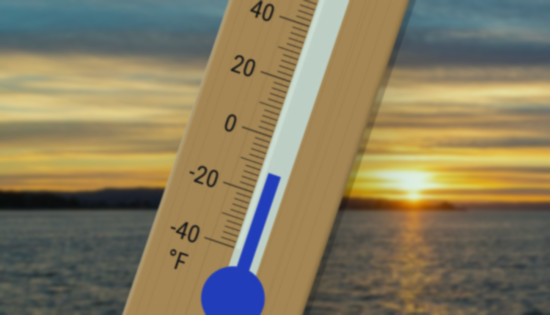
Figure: -12,°F
